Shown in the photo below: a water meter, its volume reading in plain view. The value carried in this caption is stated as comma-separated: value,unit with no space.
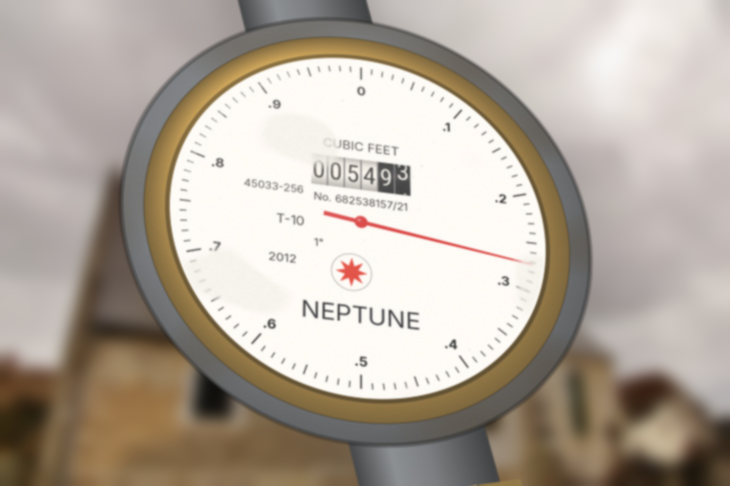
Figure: 5493.27,ft³
